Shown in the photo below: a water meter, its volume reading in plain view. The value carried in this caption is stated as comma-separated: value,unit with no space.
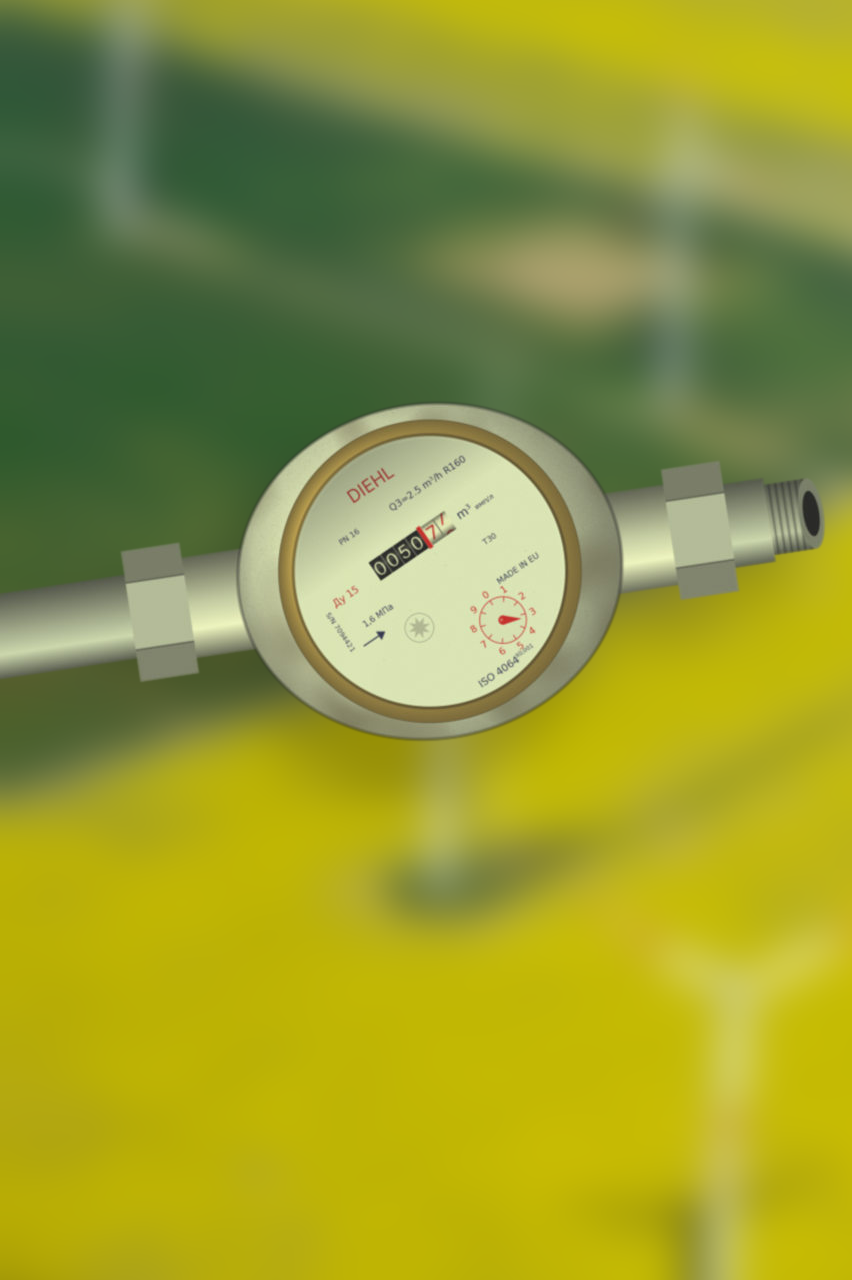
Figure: 50.773,m³
